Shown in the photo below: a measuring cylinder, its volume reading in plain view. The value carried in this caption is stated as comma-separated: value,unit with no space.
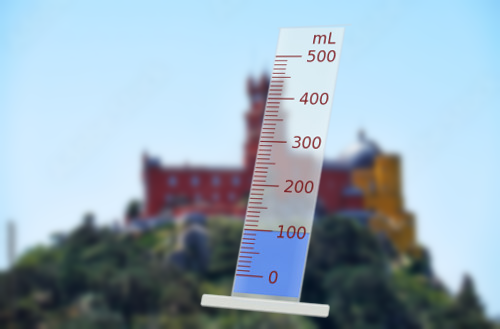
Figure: 100,mL
